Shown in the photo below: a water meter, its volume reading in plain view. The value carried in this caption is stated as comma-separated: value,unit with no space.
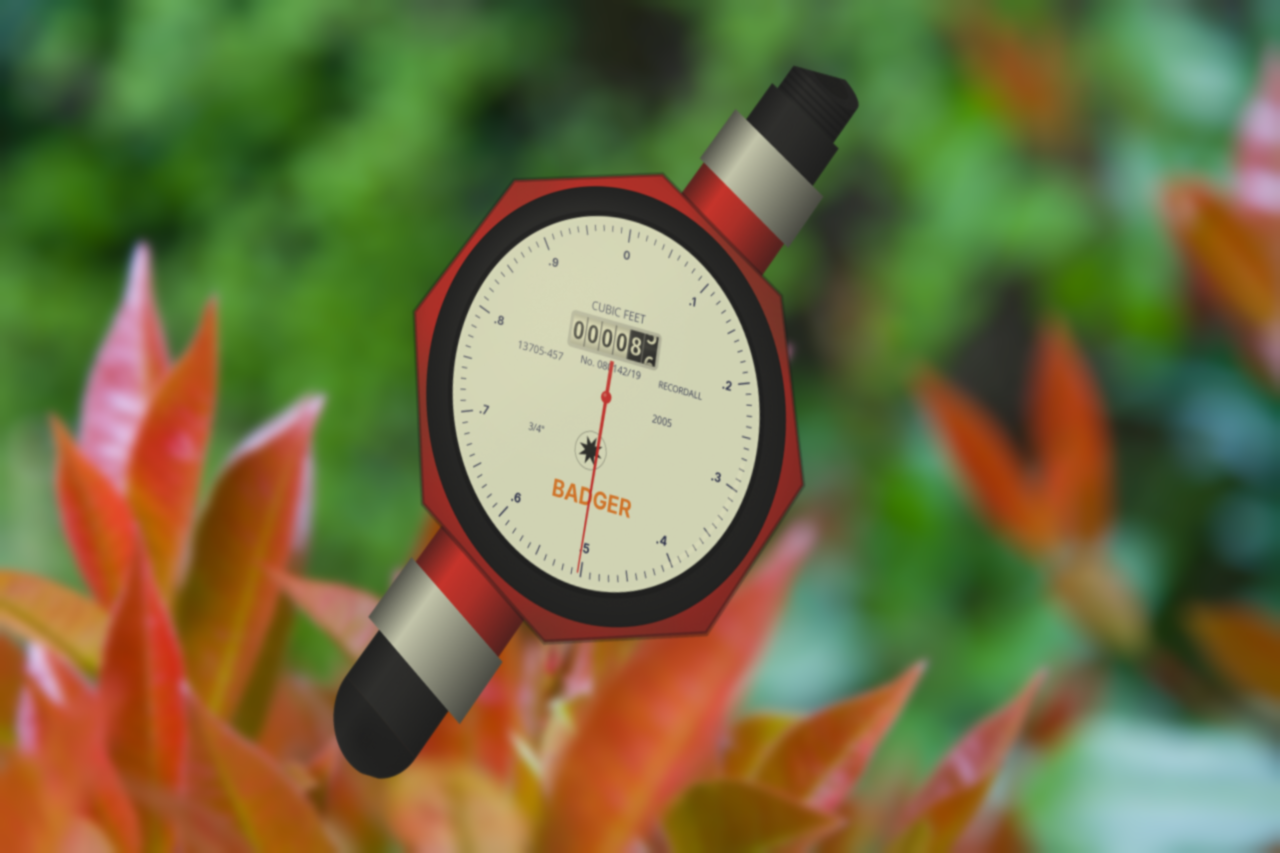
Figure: 85.50,ft³
